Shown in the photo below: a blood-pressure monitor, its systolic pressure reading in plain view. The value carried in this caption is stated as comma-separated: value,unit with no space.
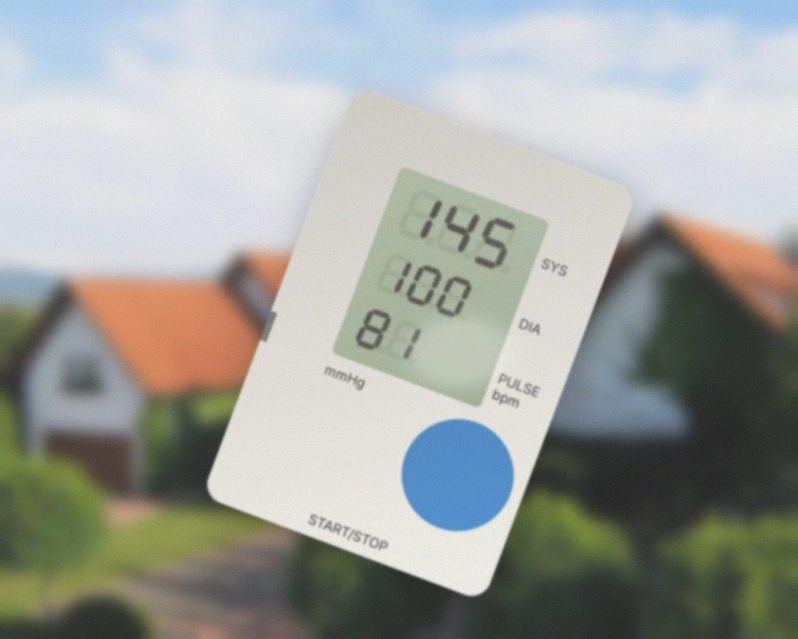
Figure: 145,mmHg
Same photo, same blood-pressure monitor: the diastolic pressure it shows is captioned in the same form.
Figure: 100,mmHg
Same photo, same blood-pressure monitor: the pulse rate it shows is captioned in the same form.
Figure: 81,bpm
